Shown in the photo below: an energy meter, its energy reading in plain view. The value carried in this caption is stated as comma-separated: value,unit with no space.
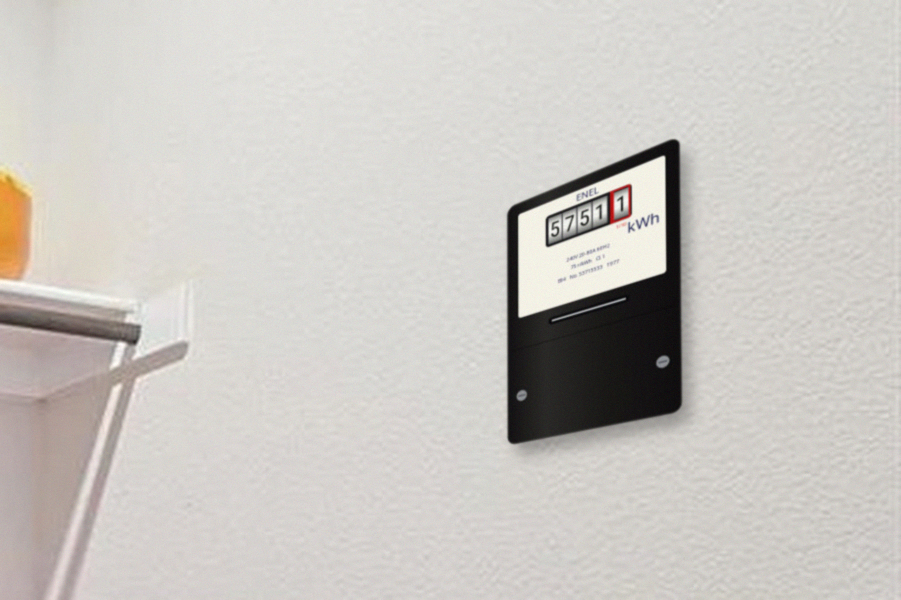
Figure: 5751.1,kWh
